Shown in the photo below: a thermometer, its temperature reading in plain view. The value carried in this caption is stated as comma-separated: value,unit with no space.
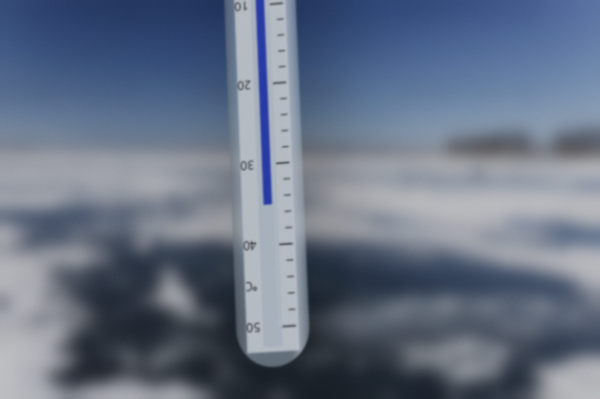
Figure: 35,°C
